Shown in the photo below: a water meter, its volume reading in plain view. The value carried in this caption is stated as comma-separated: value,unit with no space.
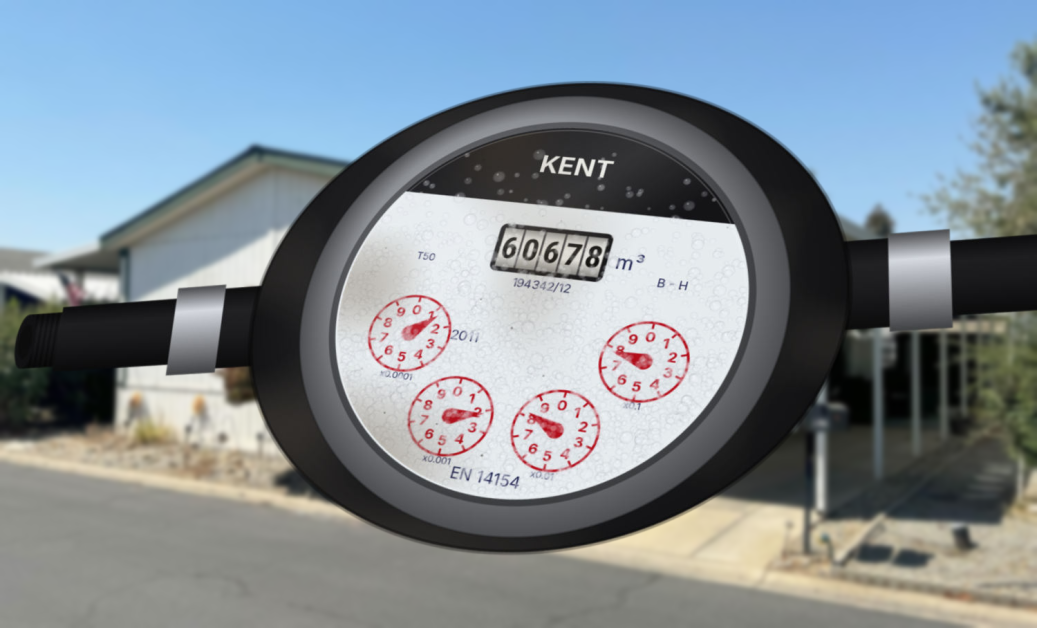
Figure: 60678.7821,m³
